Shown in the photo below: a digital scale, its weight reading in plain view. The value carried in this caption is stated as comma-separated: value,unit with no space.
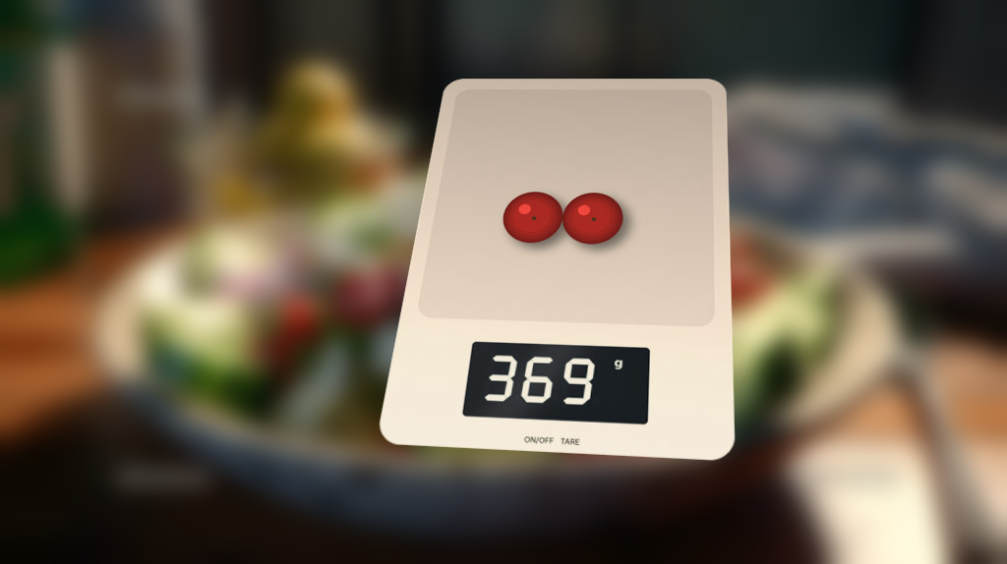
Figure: 369,g
